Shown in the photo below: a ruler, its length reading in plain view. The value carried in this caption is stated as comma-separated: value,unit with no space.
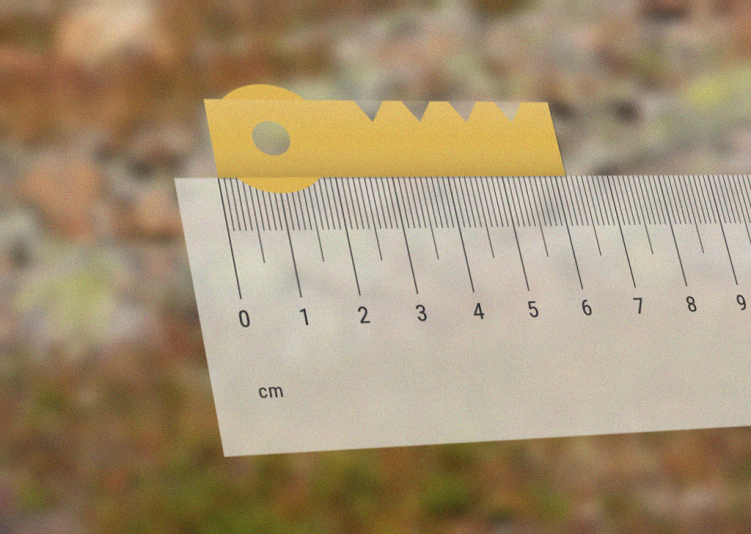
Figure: 6.2,cm
